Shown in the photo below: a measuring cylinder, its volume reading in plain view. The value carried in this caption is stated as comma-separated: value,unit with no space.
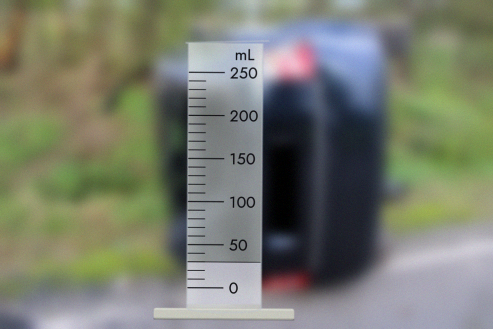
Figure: 30,mL
